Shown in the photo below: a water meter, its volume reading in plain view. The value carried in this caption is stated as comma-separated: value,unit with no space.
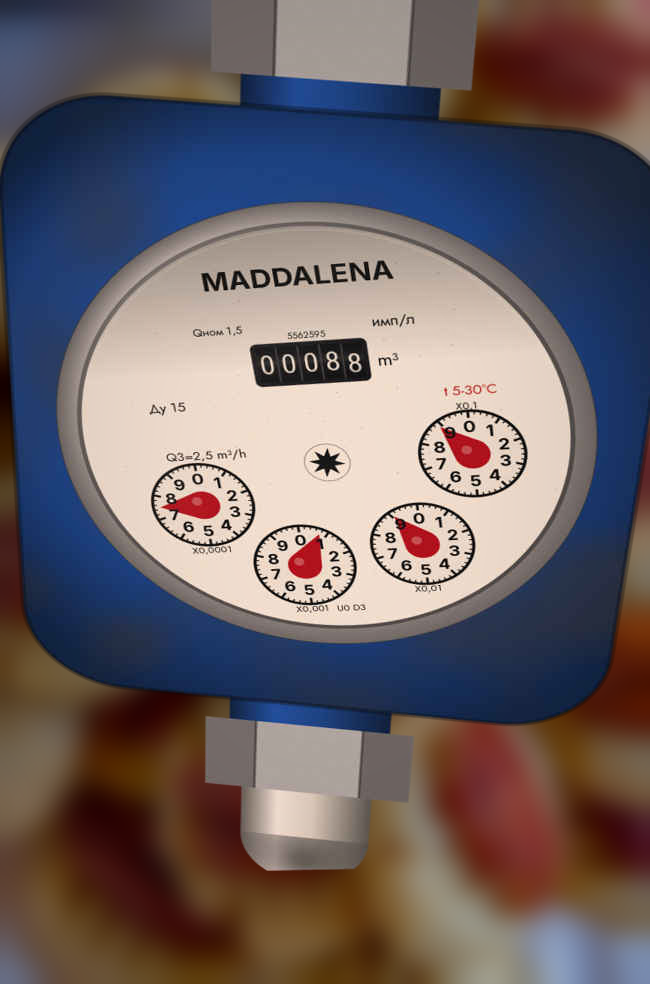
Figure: 87.8907,m³
